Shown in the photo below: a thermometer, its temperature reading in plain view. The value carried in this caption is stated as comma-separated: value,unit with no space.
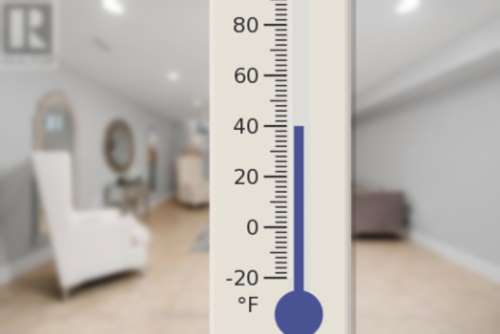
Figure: 40,°F
